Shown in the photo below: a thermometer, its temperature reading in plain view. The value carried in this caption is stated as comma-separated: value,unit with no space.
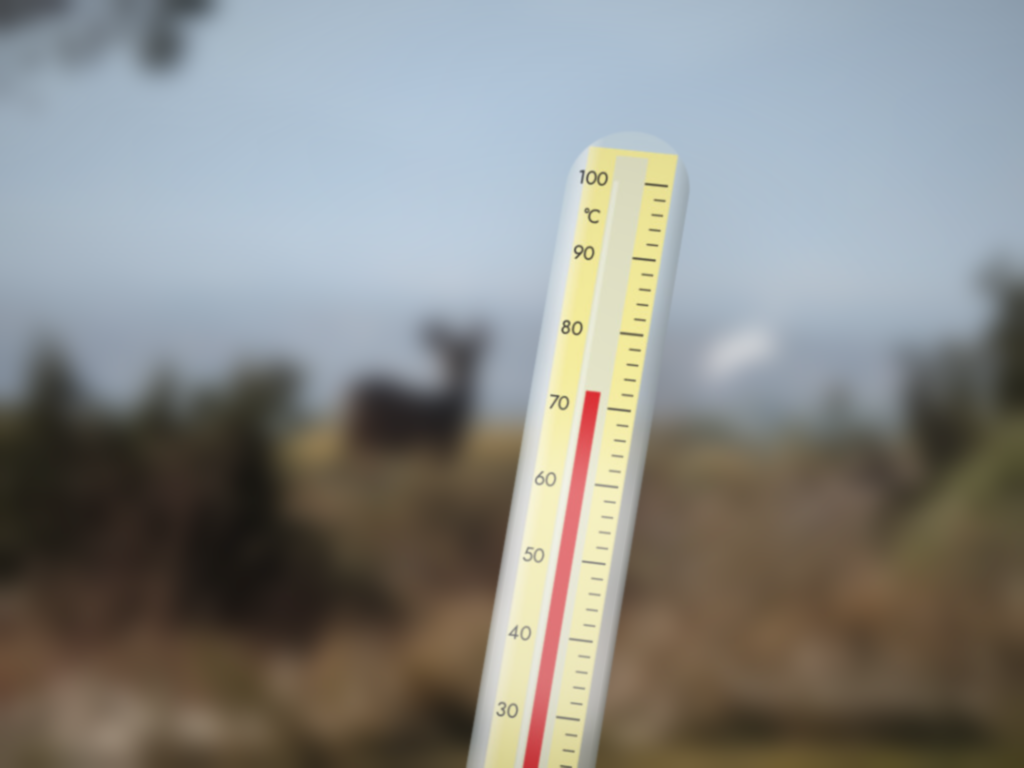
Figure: 72,°C
